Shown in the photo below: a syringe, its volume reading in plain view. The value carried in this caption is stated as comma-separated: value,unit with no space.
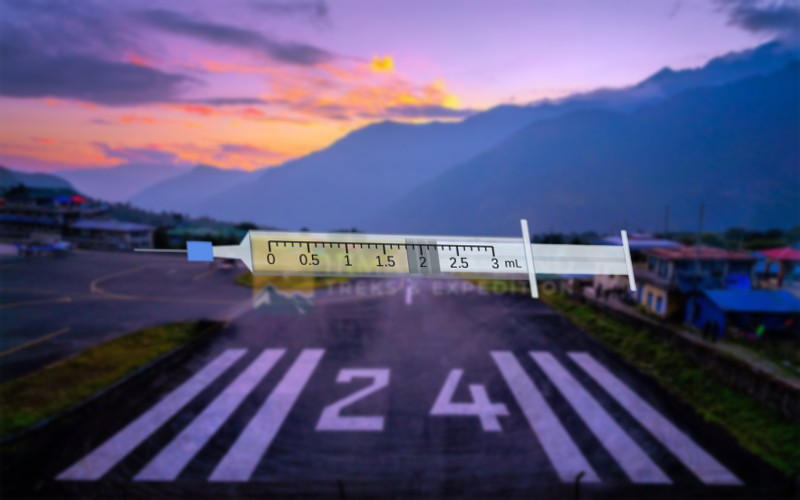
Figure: 1.8,mL
